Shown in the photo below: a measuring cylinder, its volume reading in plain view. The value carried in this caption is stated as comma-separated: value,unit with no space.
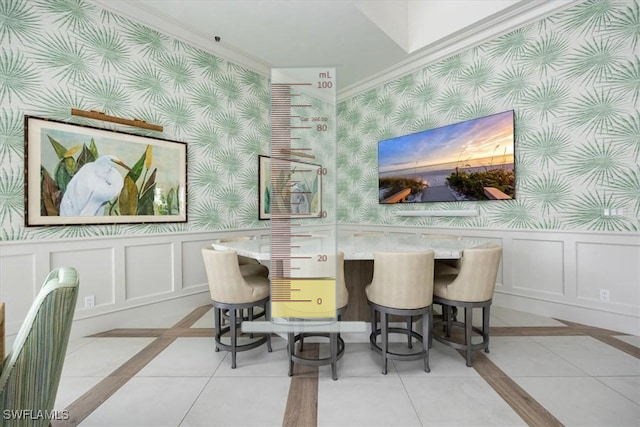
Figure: 10,mL
